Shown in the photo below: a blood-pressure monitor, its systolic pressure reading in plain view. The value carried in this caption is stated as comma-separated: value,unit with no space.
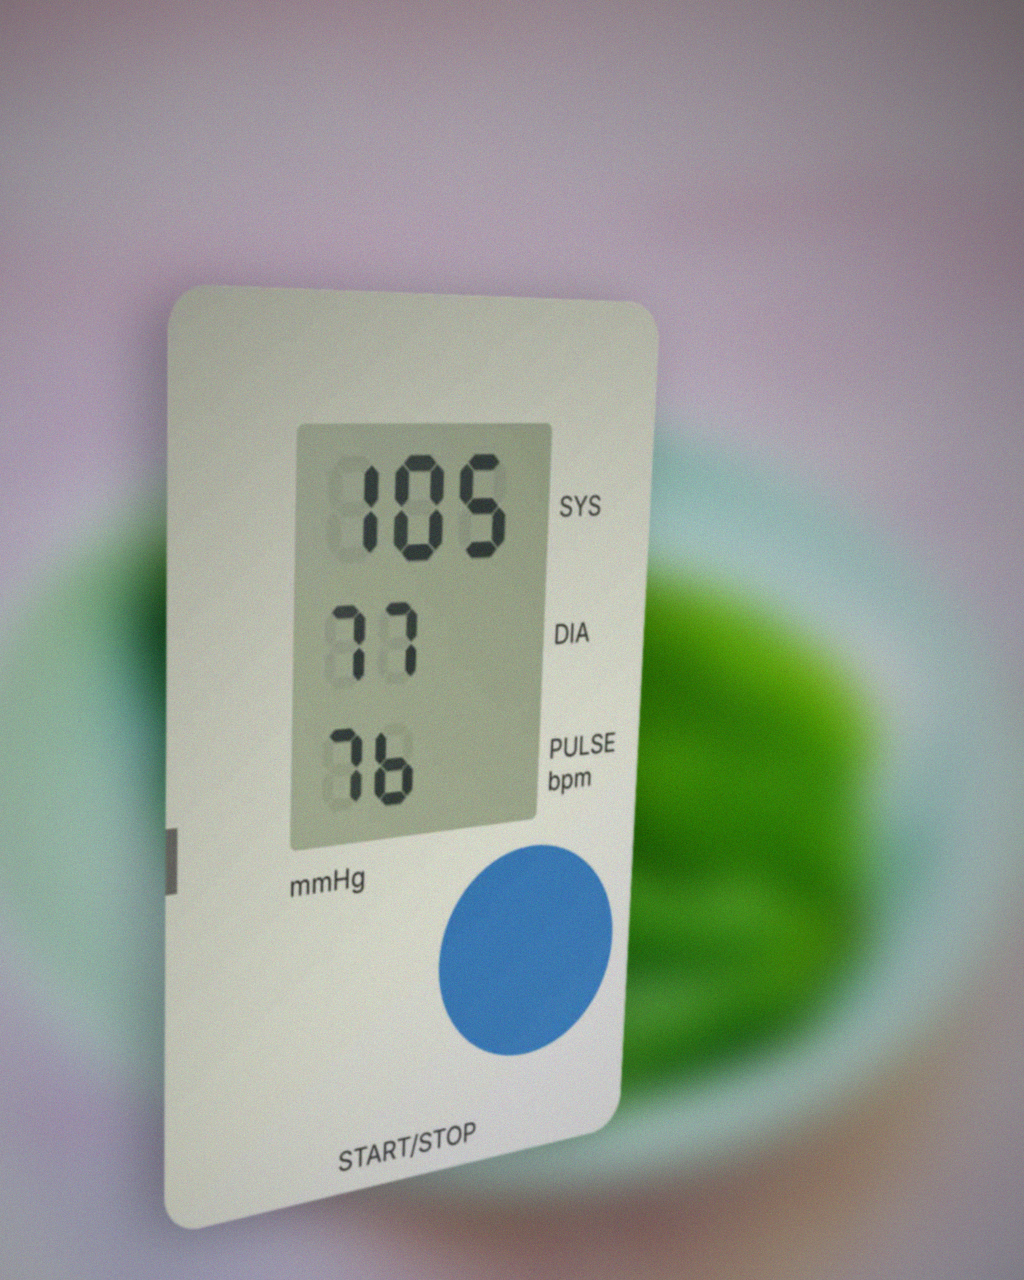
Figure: 105,mmHg
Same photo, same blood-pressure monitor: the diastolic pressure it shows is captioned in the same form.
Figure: 77,mmHg
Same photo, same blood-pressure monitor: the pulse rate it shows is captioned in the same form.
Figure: 76,bpm
